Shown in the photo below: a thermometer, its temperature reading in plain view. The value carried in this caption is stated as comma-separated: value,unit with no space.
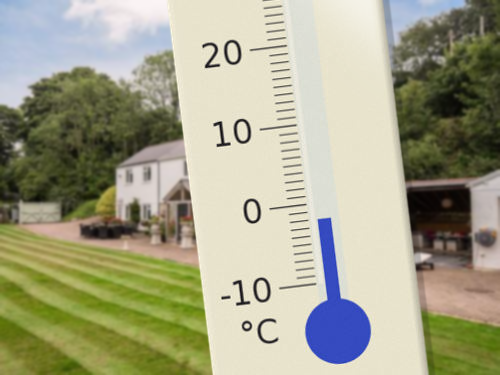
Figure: -2,°C
